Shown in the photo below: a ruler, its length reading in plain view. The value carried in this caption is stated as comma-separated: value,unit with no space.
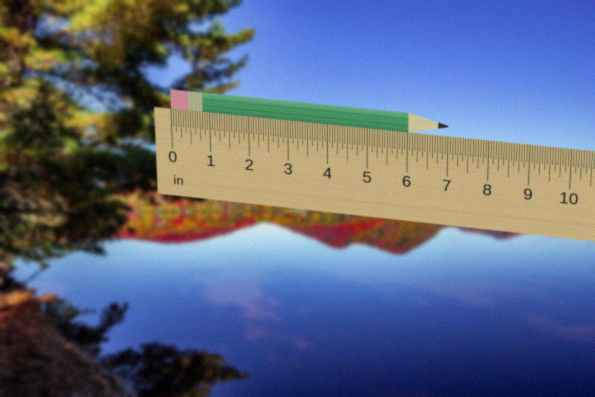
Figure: 7,in
